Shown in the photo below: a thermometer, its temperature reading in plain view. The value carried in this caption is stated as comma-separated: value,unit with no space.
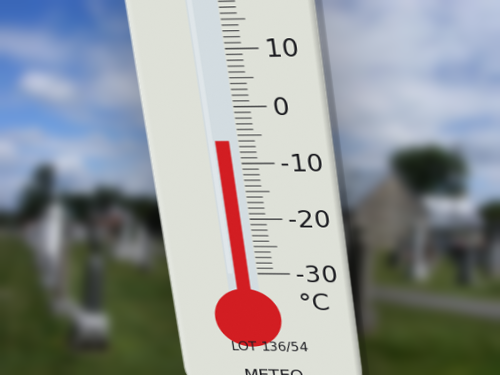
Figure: -6,°C
